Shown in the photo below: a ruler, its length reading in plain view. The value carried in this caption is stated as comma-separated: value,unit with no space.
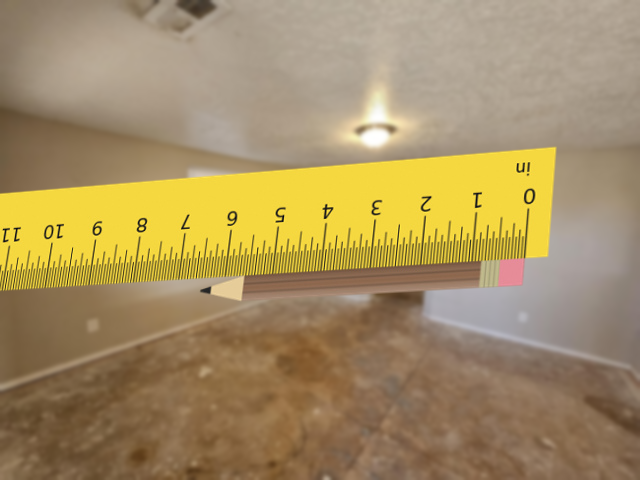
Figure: 6.5,in
